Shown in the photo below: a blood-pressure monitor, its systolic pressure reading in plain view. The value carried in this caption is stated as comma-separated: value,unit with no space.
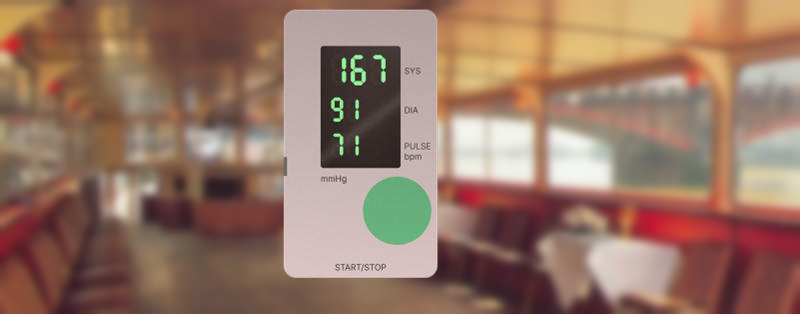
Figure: 167,mmHg
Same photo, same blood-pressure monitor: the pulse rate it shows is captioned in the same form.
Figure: 71,bpm
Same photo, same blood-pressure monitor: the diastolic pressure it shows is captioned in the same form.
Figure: 91,mmHg
